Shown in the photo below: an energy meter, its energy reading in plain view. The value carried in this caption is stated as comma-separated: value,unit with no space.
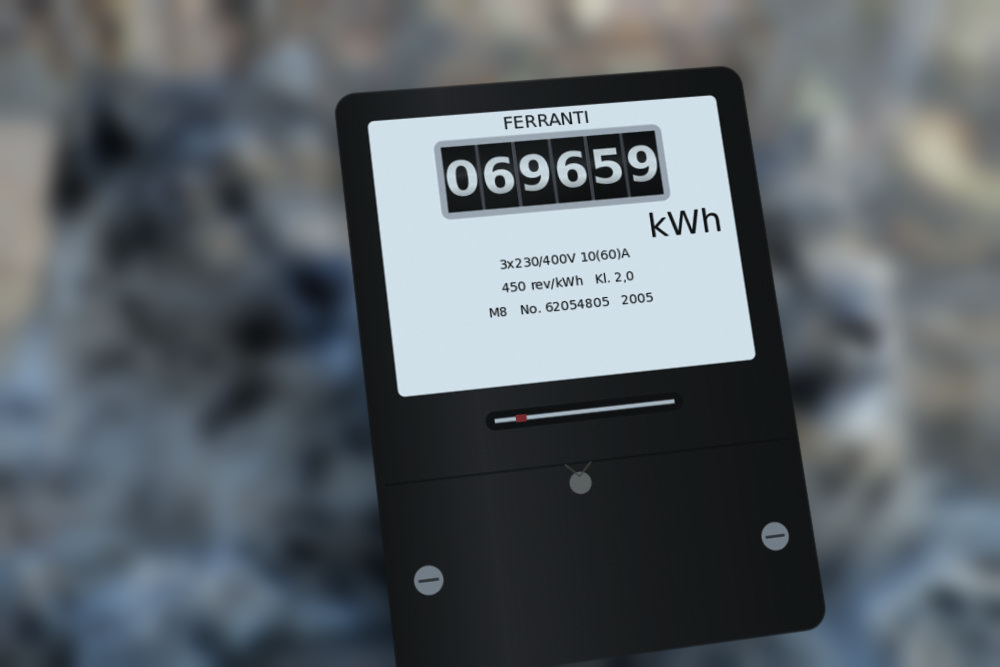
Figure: 69659,kWh
